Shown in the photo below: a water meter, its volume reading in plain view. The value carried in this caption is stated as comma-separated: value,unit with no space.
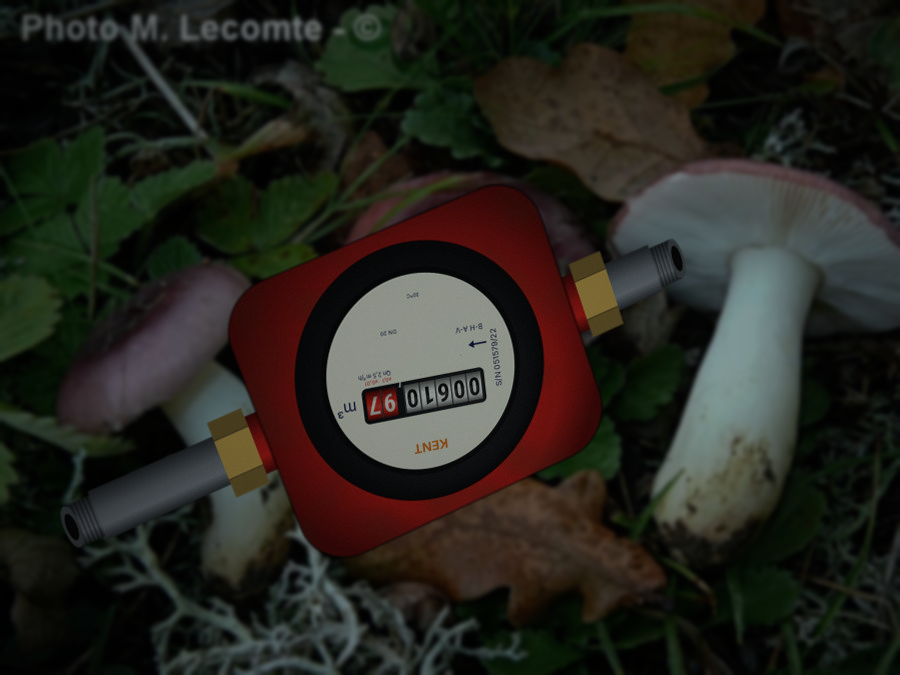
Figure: 610.97,m³
